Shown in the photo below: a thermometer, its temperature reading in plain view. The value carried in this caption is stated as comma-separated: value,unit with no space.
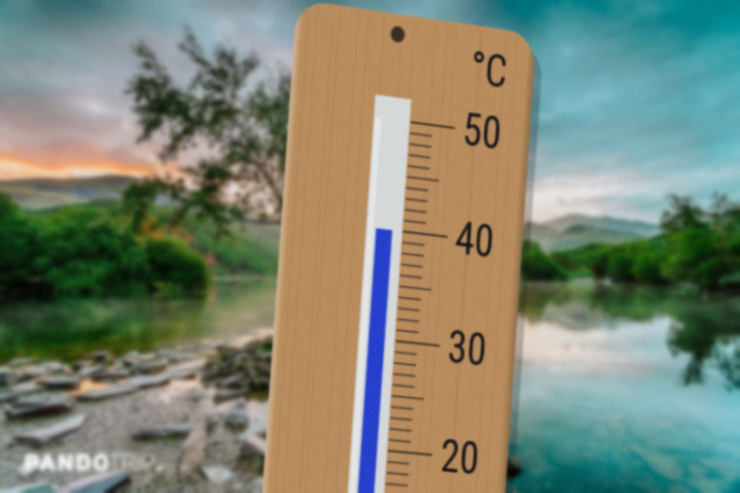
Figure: 40,°C
